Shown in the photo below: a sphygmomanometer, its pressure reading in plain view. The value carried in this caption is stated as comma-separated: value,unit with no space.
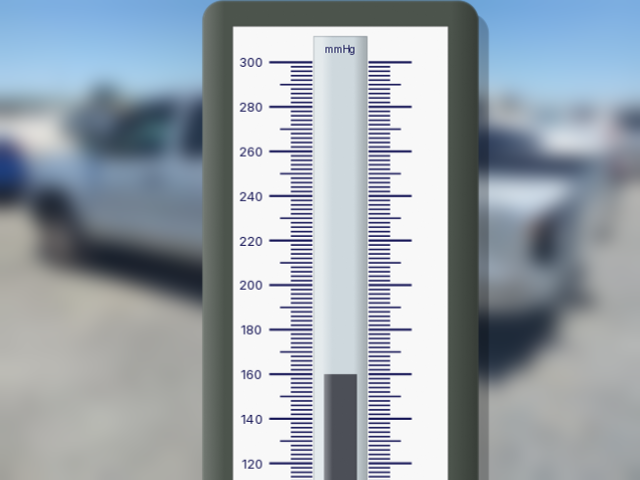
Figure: 160,mmHg
